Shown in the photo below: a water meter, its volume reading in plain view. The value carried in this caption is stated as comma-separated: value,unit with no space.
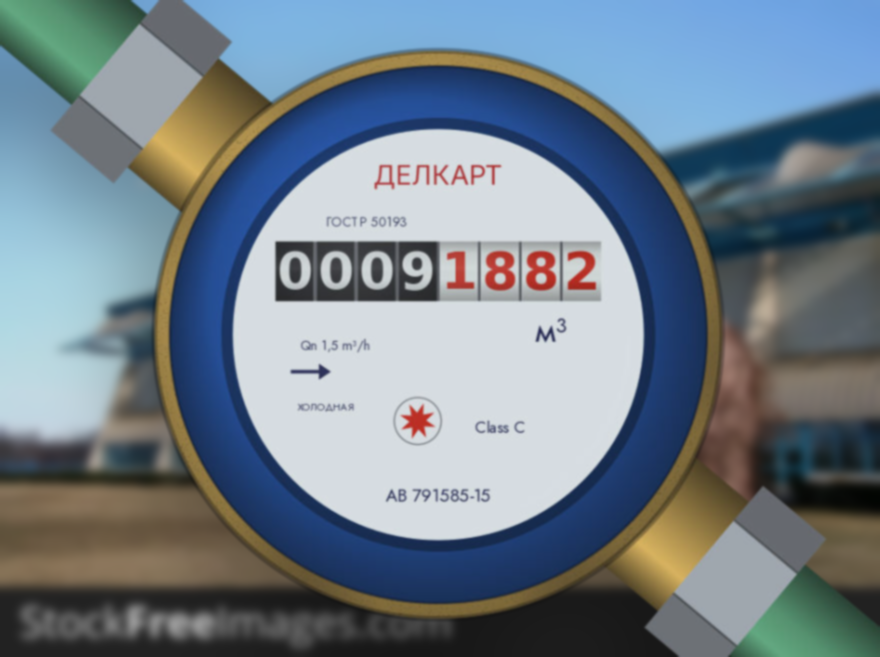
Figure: 9.1882,m³
